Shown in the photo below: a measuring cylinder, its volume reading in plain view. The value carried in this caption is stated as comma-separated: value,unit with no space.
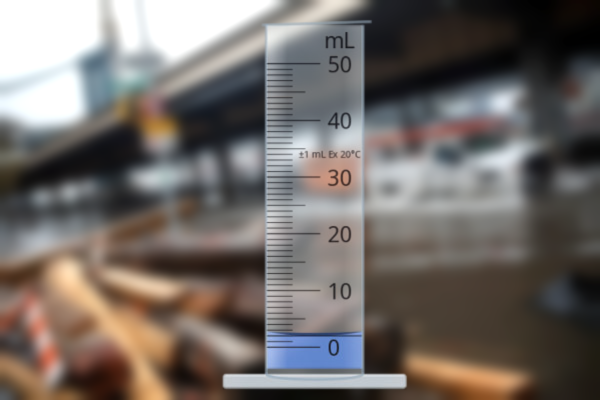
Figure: 2,mL
